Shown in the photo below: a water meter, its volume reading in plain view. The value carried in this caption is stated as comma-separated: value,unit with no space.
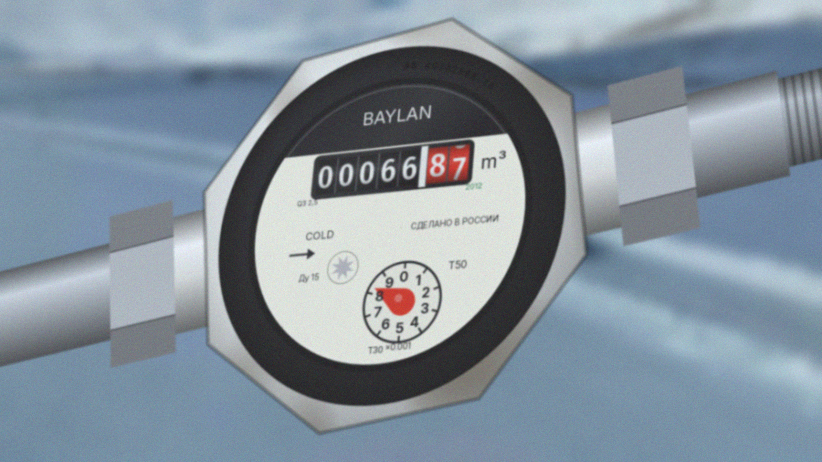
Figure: 66.868,m³
